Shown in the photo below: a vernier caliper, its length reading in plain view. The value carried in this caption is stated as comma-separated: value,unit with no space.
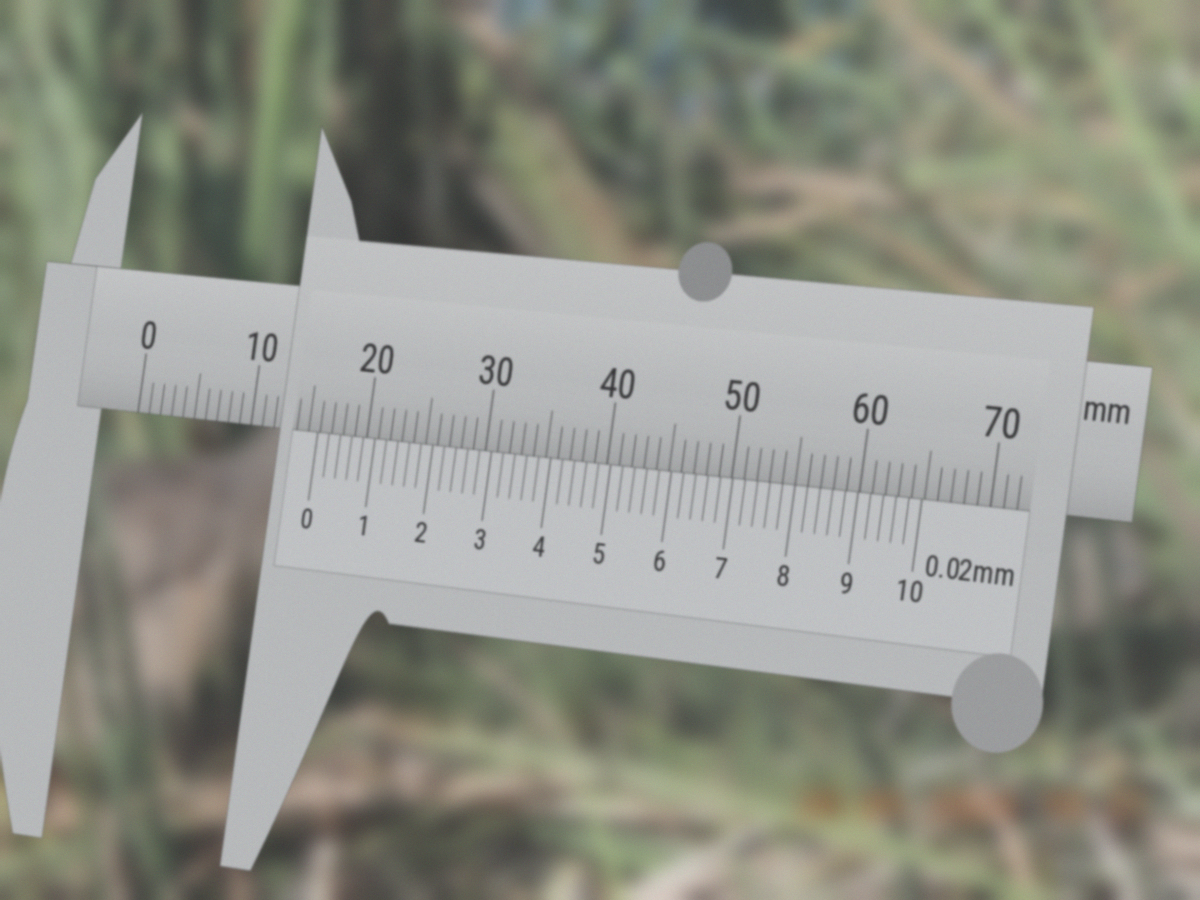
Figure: 15.8,mm
